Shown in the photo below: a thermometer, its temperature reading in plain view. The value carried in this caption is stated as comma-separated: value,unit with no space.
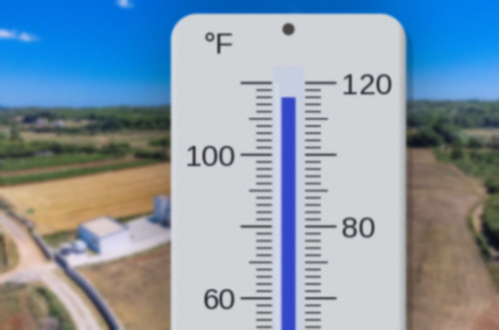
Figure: 116,°F
